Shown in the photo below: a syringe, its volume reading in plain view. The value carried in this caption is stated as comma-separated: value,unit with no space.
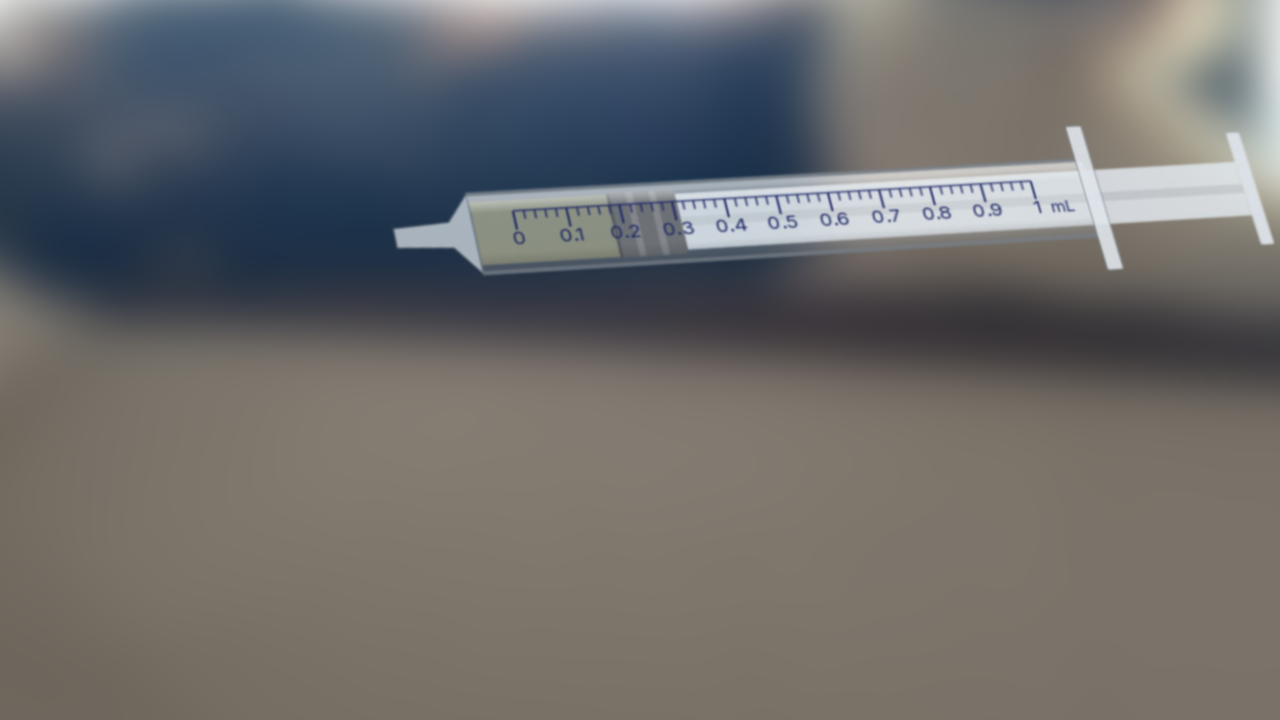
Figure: 0.18,mL
